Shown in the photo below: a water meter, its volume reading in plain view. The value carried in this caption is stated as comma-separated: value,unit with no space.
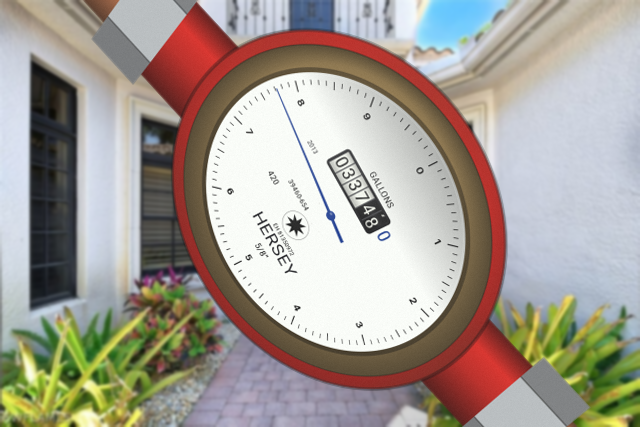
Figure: 337477.7,gal
